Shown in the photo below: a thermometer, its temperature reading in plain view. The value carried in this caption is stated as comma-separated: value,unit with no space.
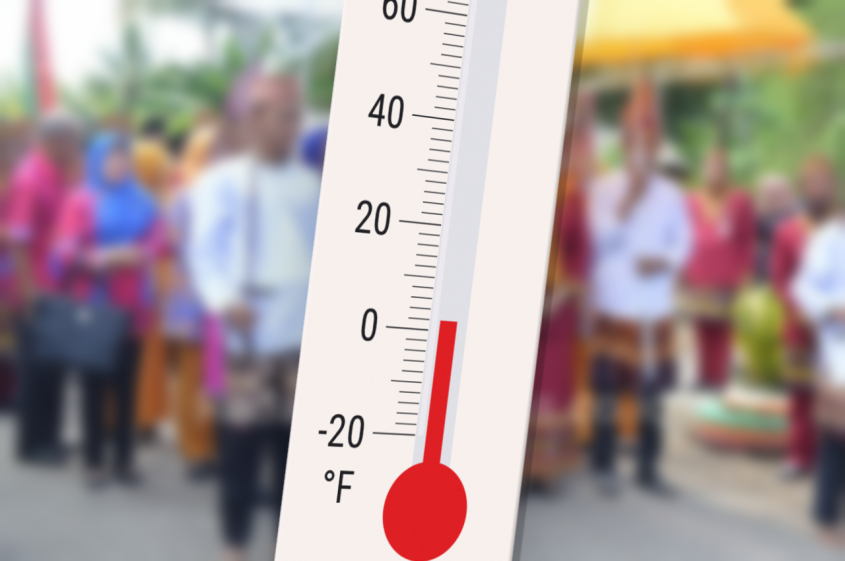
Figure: 2,°F
